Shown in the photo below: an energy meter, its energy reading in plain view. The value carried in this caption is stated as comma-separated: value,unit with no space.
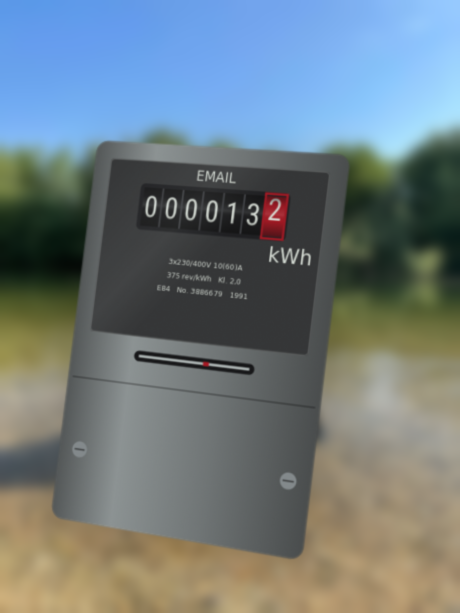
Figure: 13.2,kWh
